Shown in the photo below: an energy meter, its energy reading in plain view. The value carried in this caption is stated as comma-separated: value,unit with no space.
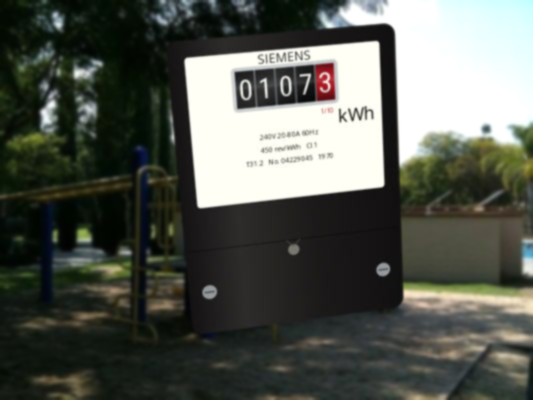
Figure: 107.3,kWh
